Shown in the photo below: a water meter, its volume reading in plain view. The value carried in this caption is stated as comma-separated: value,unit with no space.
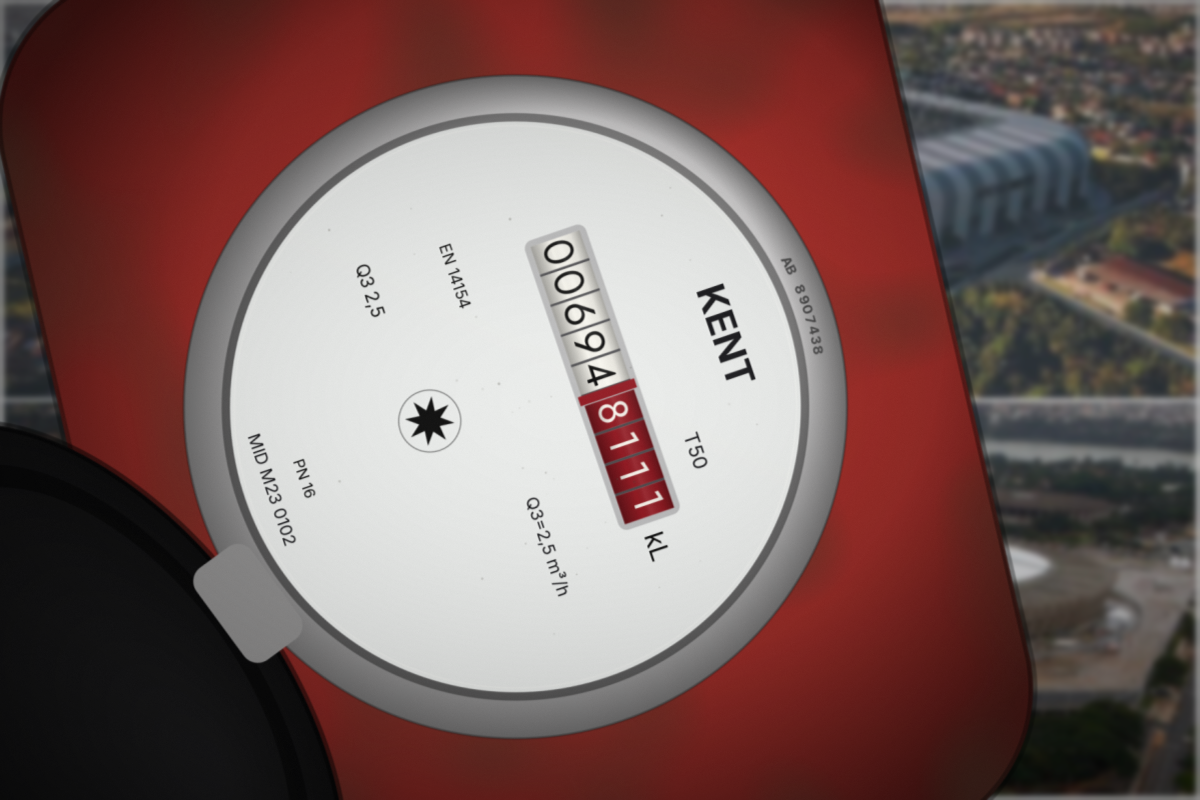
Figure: 694.8111,kL
